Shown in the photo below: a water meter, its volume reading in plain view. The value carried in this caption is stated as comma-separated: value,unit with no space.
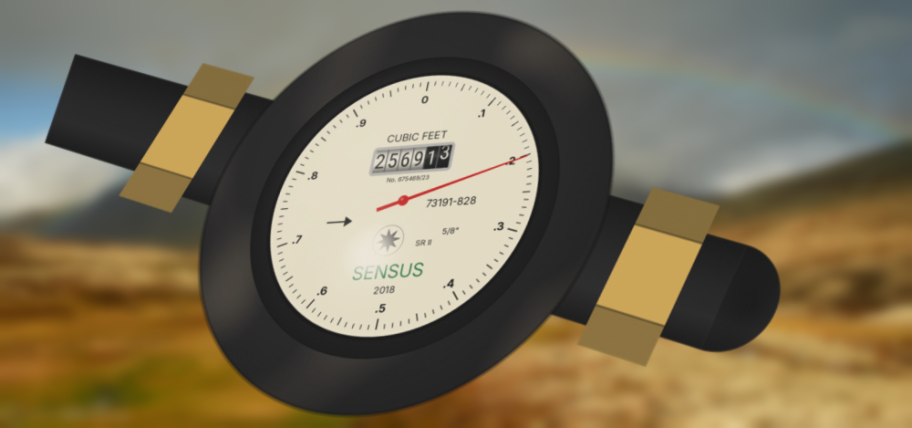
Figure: 256913.20,ft³
